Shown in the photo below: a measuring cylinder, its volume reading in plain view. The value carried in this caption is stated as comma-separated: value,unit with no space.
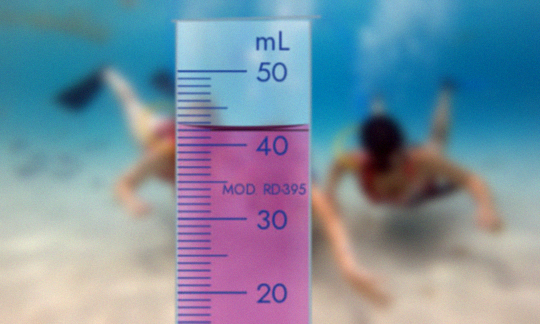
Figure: 42,mL
